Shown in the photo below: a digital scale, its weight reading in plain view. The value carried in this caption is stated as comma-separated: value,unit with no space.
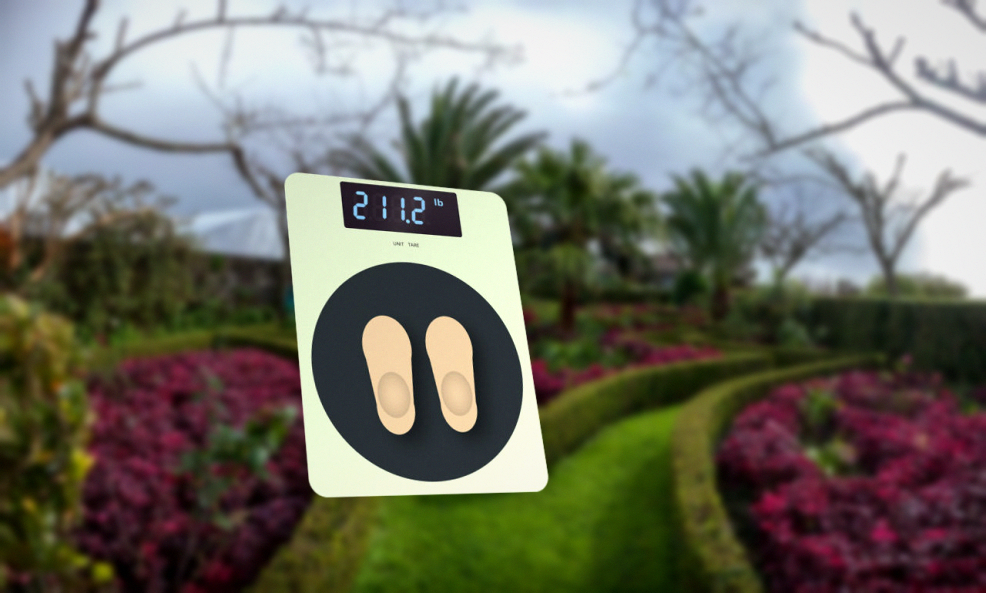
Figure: 211.2,lb
